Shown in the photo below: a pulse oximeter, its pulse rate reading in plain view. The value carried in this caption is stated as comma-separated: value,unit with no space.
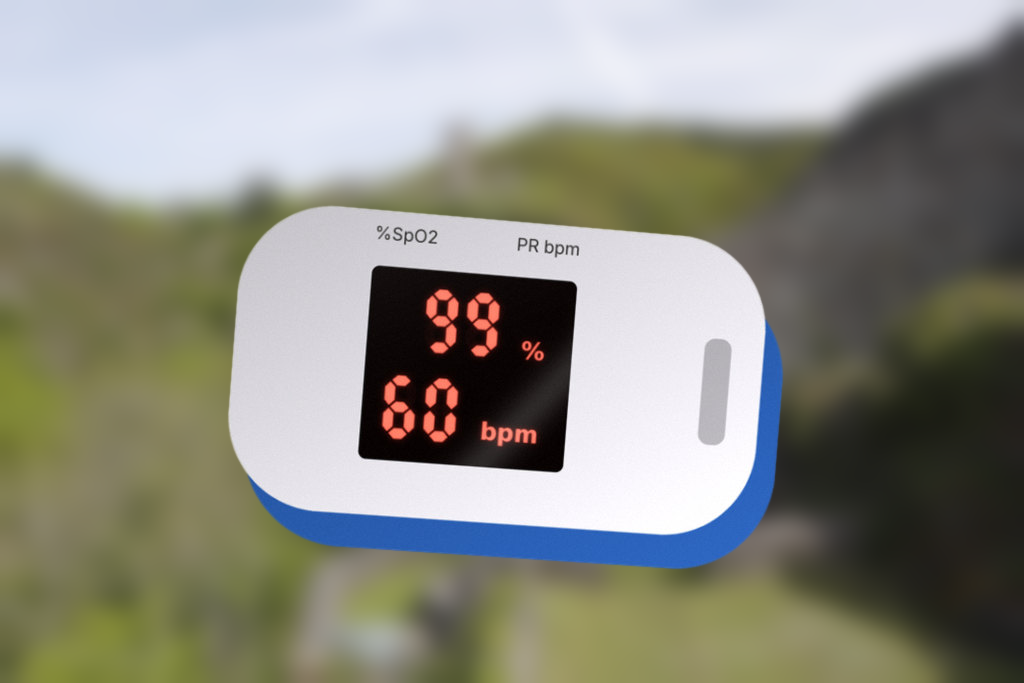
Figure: 60,bpm
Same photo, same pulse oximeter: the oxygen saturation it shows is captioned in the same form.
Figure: 99,%
